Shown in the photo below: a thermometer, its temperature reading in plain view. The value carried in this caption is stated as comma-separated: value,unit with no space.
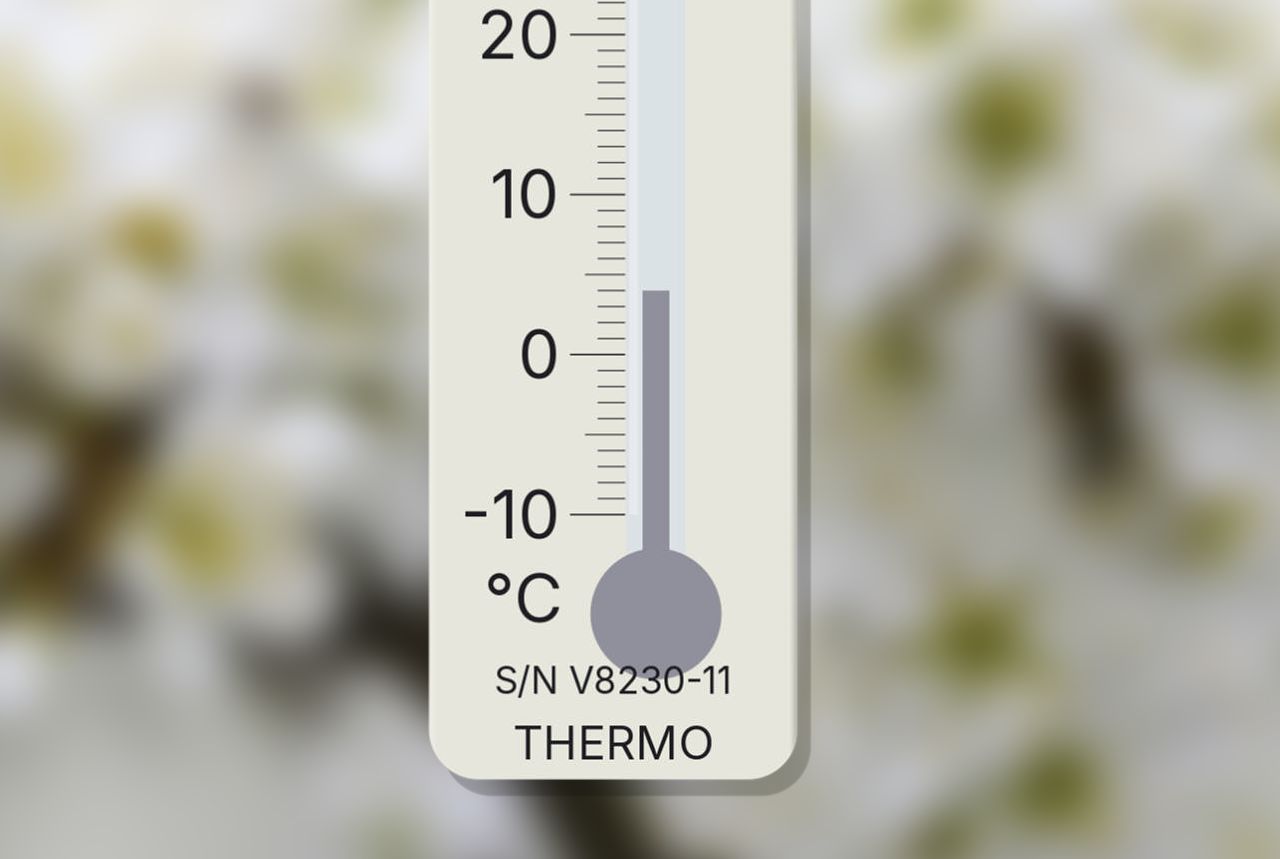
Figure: 4,°C
